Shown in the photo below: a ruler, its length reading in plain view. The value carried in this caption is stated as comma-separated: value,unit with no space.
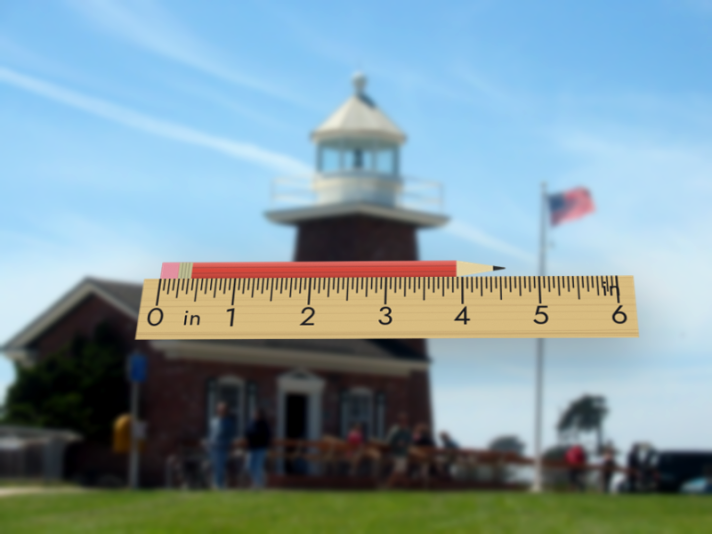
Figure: 4.5625,in
